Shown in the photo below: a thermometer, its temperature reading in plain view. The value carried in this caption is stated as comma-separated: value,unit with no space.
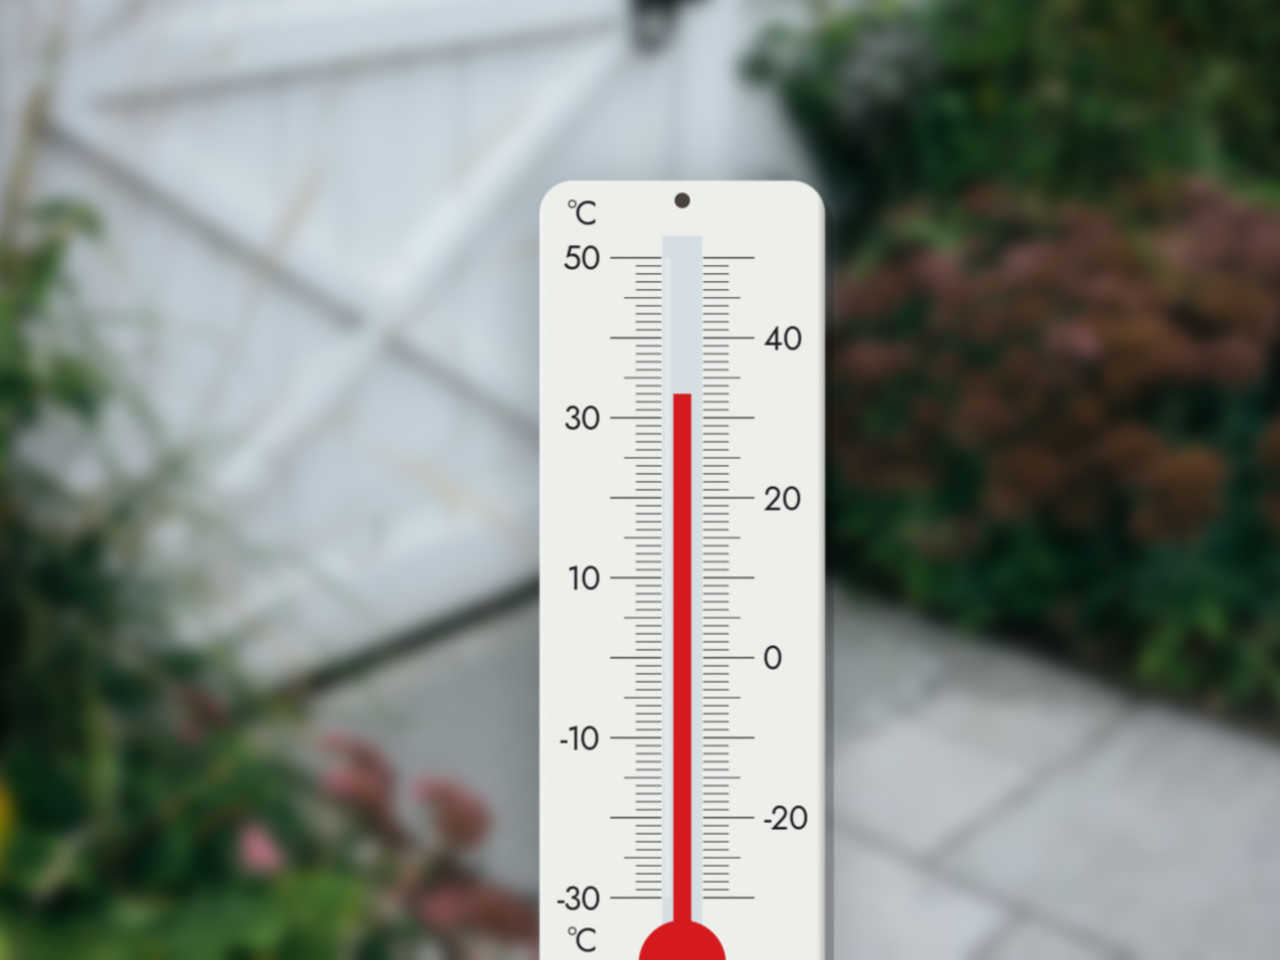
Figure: 33,°C
